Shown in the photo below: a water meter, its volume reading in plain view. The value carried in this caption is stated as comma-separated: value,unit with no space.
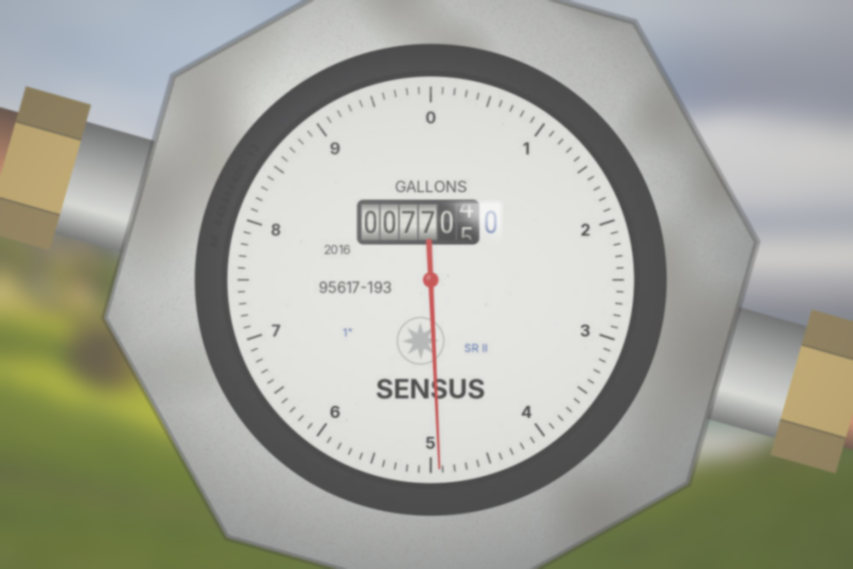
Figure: 77044.9,gal
